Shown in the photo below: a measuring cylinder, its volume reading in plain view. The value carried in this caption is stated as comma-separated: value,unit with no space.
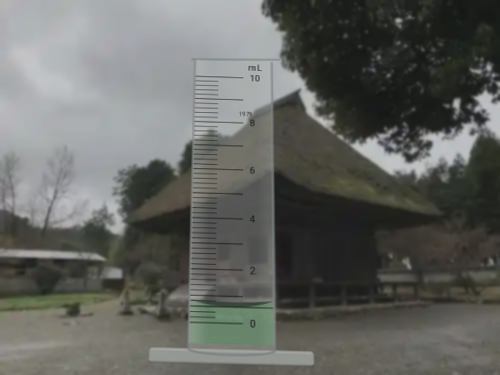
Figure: 0.6,mL
